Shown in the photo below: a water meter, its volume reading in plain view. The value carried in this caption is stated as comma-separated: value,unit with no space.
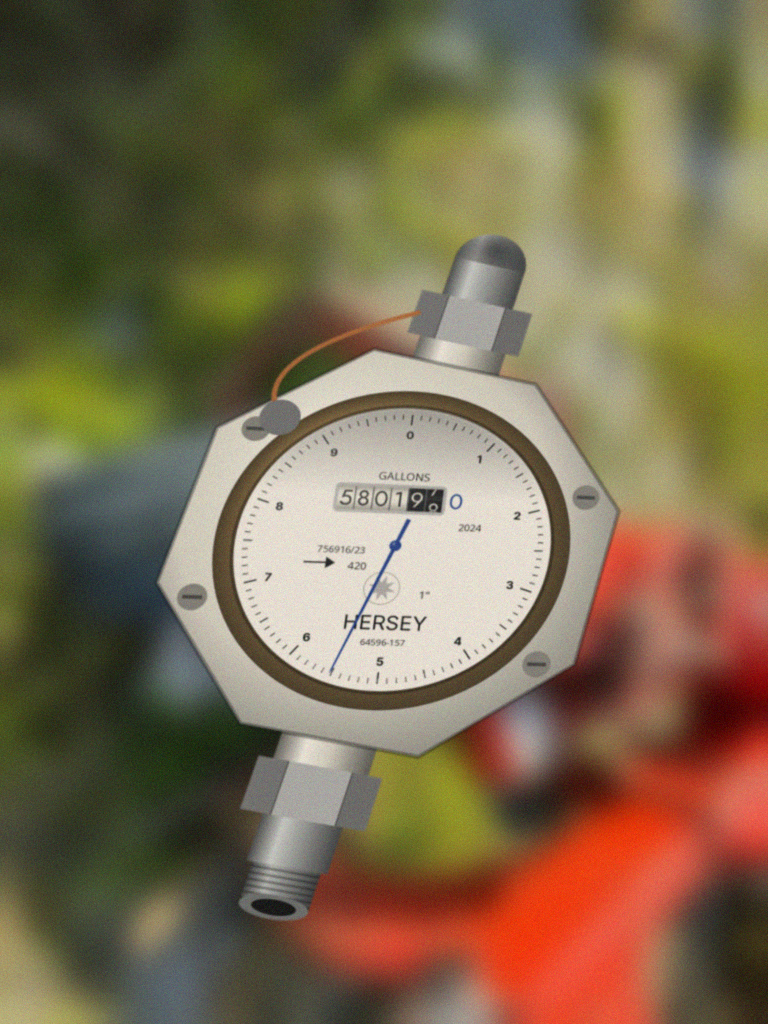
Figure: 5801975.5,gal
